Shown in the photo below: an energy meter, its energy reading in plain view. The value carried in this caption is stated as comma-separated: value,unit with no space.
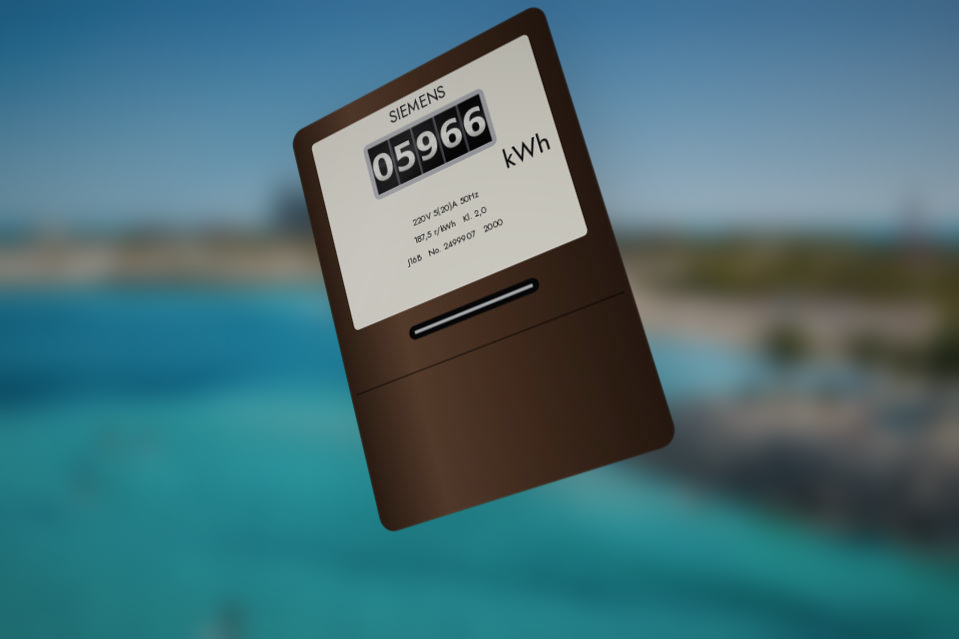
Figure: 5966,kWh
